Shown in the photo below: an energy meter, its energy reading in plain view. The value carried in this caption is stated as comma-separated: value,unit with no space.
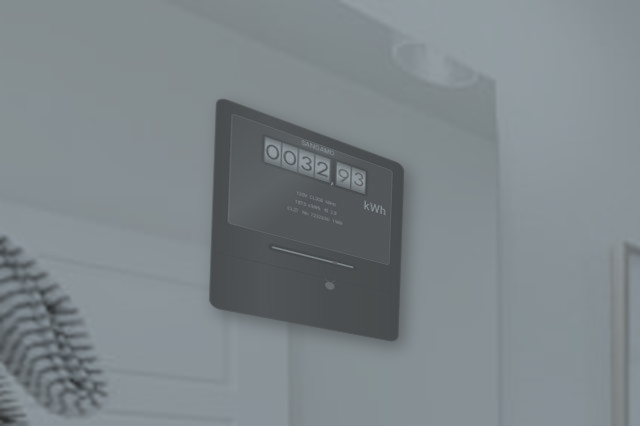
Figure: 32.93,kWh
